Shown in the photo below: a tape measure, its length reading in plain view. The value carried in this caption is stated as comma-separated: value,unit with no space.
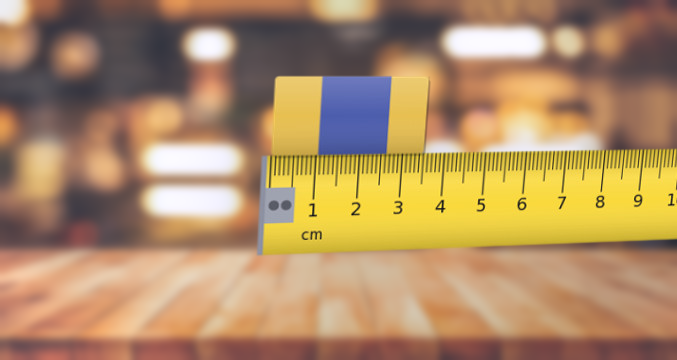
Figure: 3.5,cm
